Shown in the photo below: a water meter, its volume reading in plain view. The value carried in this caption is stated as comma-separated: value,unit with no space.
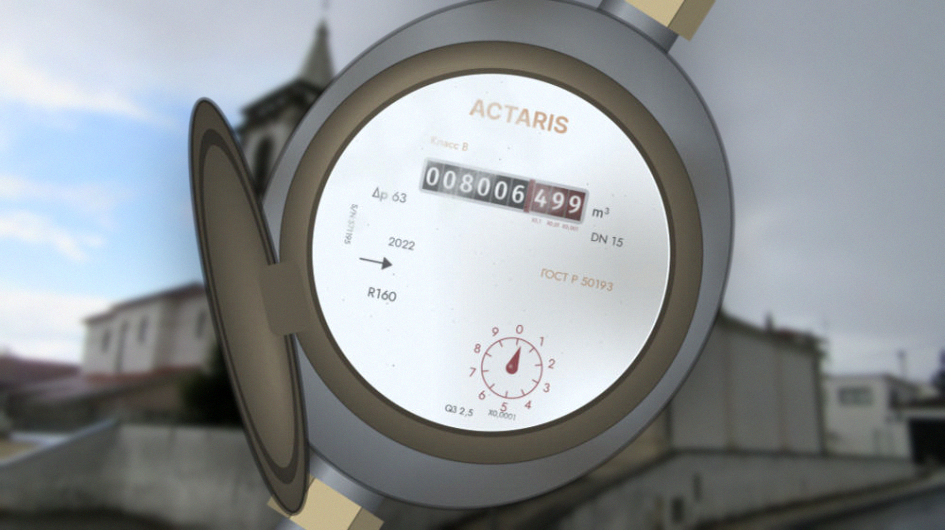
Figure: 8006.4990,m³
